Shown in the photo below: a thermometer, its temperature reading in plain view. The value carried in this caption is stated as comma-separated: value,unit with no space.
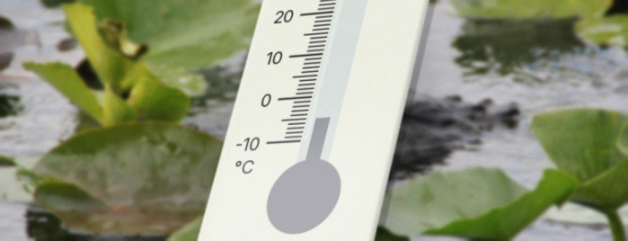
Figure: -5,°C
